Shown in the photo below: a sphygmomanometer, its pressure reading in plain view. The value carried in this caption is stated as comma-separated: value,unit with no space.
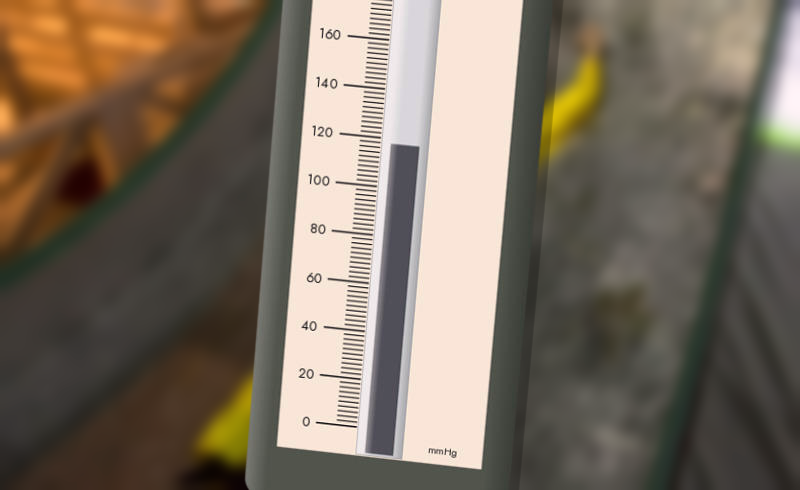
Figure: 118,mmHg
